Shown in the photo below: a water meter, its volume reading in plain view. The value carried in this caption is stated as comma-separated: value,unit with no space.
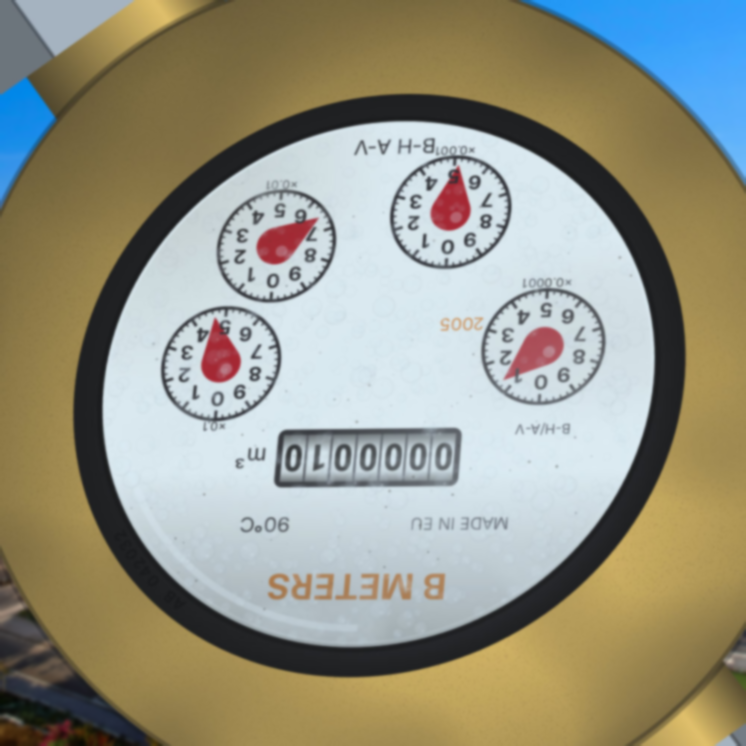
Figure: 10.4651,m³
